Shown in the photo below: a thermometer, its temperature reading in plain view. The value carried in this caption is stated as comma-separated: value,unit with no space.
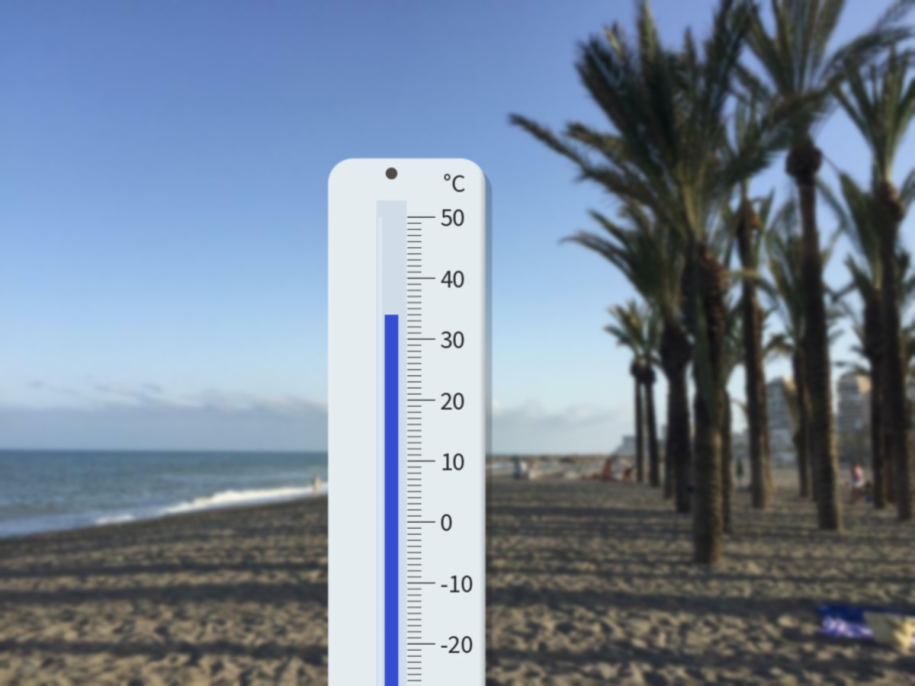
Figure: 34,°C
